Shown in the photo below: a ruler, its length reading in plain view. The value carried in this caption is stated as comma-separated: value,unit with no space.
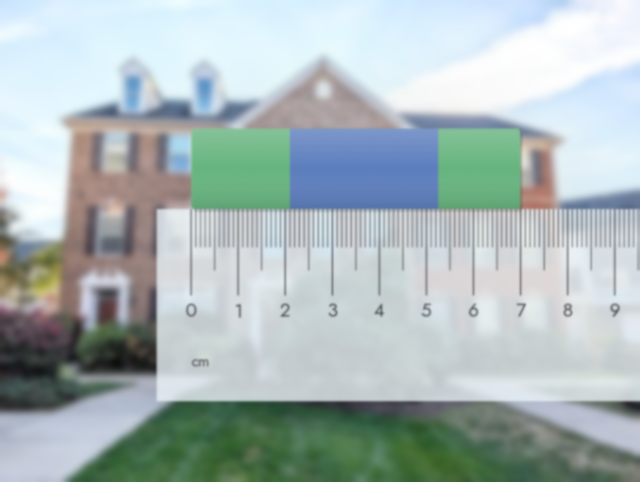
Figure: 7,cm
